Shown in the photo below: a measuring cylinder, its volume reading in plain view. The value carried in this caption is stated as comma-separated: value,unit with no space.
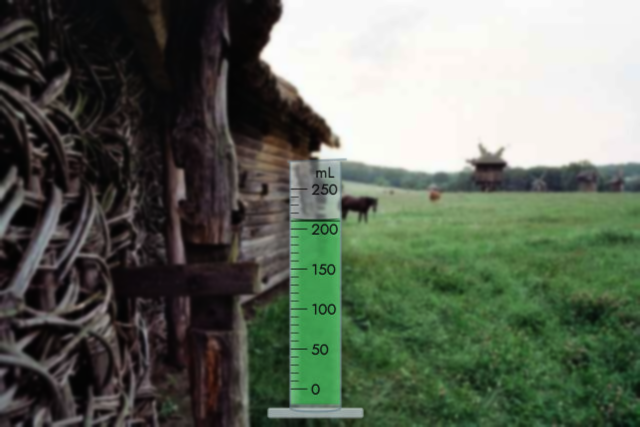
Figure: 210,mL
